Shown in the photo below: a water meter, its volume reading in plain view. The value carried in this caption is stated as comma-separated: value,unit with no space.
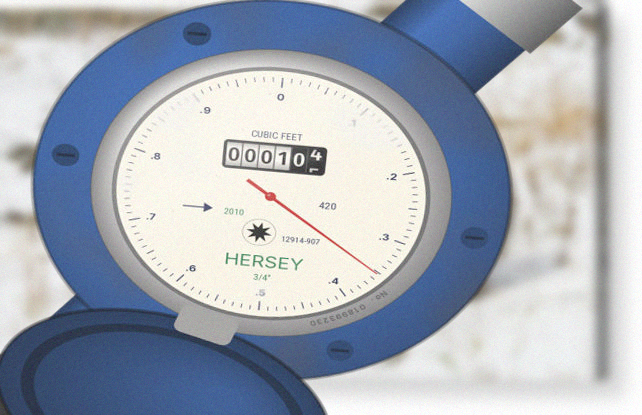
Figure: 104.35,ft³
